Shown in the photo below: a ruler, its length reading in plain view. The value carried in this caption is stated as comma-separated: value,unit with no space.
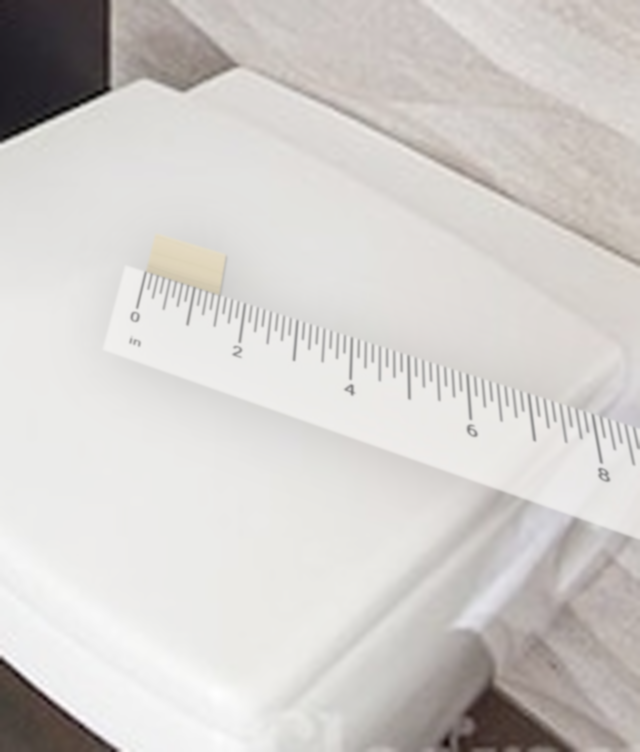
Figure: 1.5,in
